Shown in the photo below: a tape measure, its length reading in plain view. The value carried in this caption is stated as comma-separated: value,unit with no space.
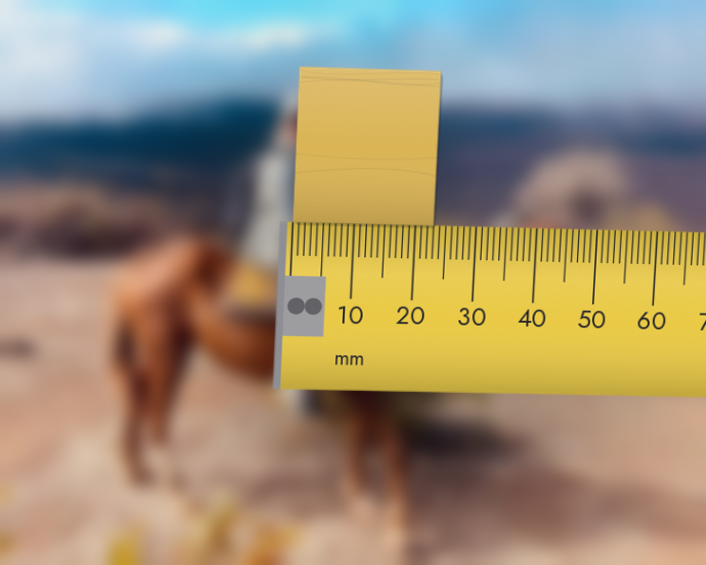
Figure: 23,mm
